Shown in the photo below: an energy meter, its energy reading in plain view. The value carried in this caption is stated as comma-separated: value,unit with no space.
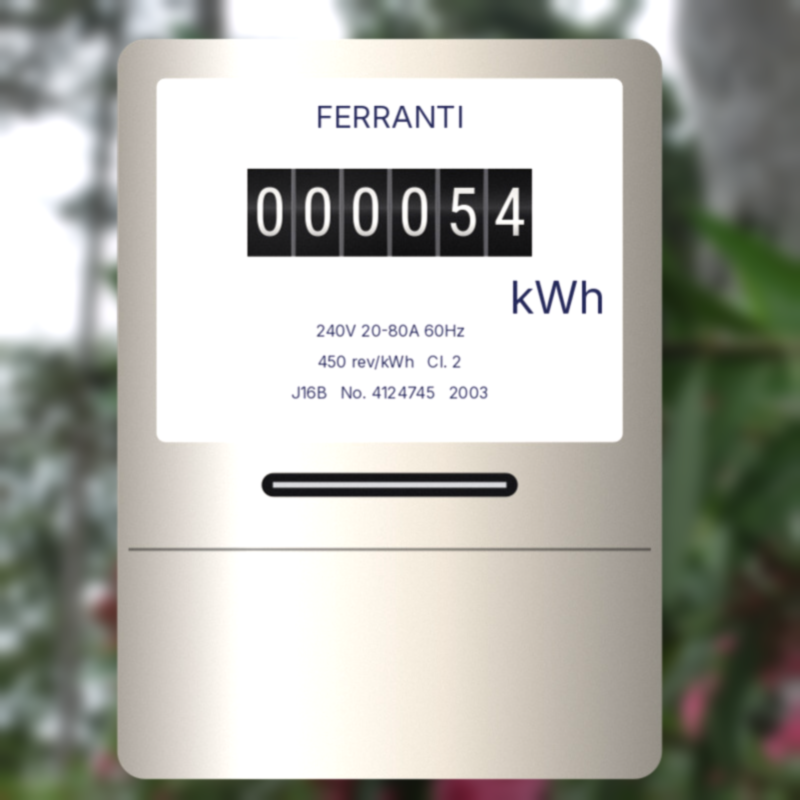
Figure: 54,kWh
